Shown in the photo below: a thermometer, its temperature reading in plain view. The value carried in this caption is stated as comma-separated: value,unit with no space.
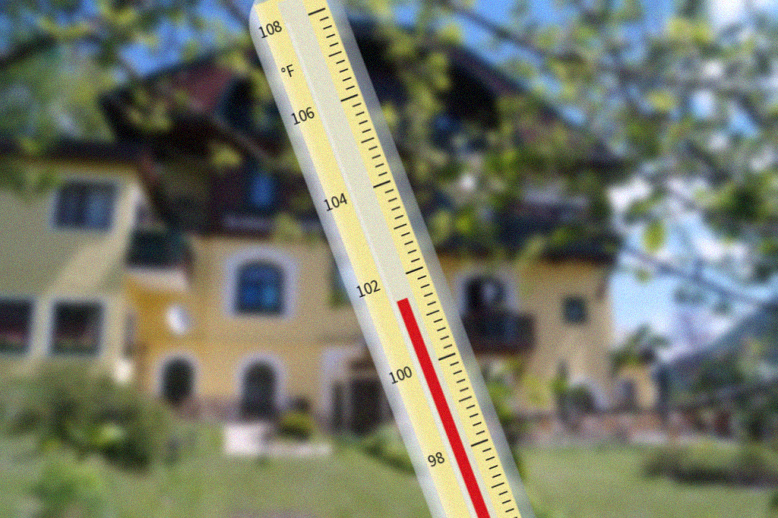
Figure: 101.5,°F
